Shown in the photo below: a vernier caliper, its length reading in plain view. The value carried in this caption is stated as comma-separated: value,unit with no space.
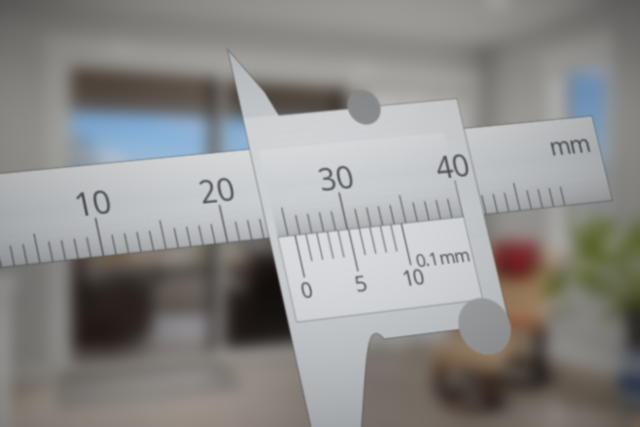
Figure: 25.6,mm
